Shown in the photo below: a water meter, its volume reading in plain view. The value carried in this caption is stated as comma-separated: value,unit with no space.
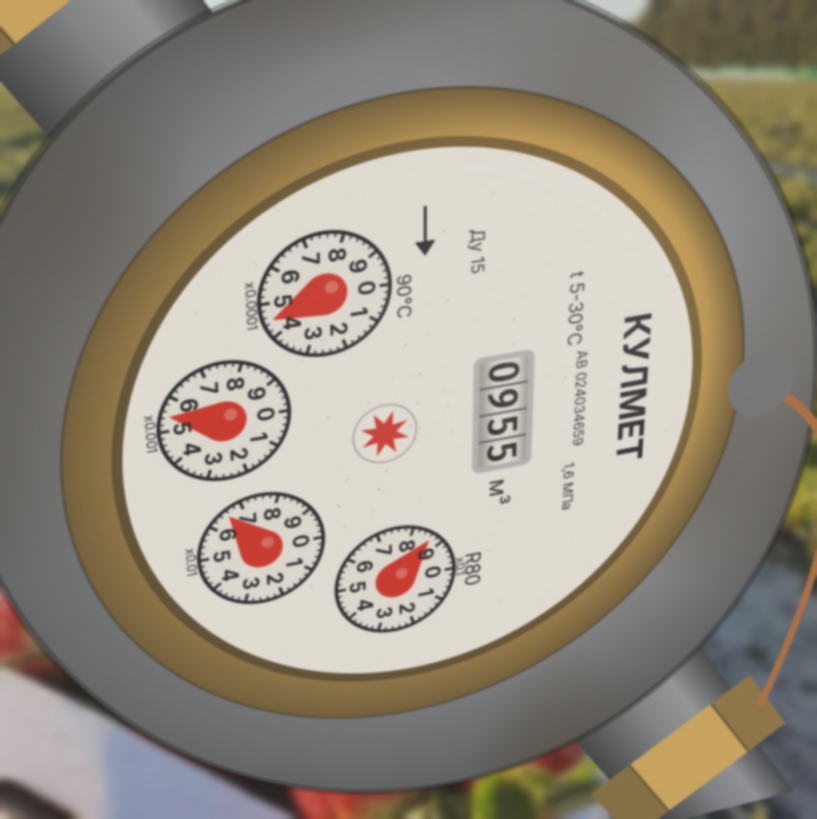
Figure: 955.8654,m³
